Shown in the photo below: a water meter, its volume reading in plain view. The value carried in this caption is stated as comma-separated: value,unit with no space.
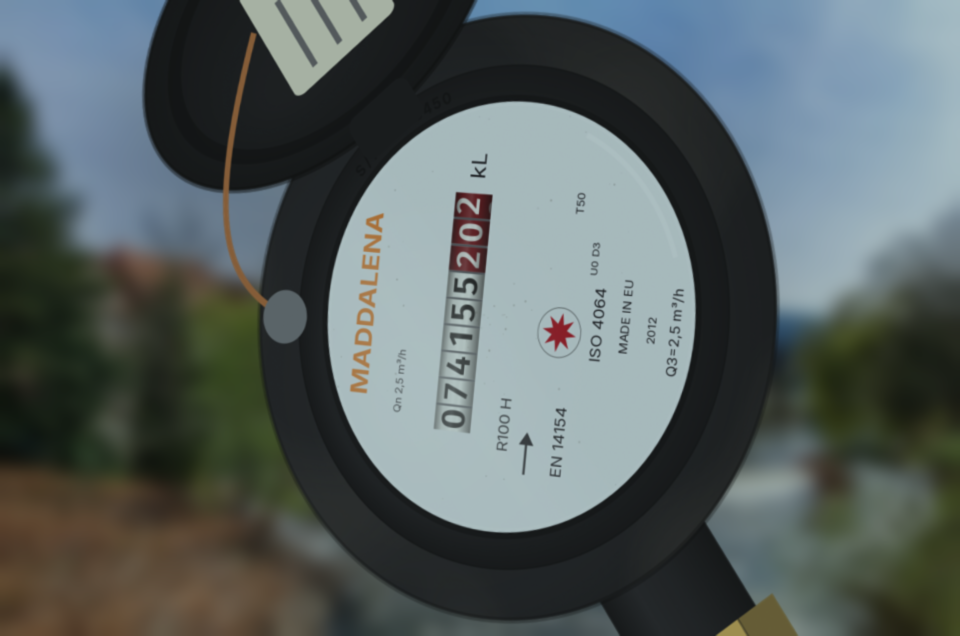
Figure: 74155.202,kL
